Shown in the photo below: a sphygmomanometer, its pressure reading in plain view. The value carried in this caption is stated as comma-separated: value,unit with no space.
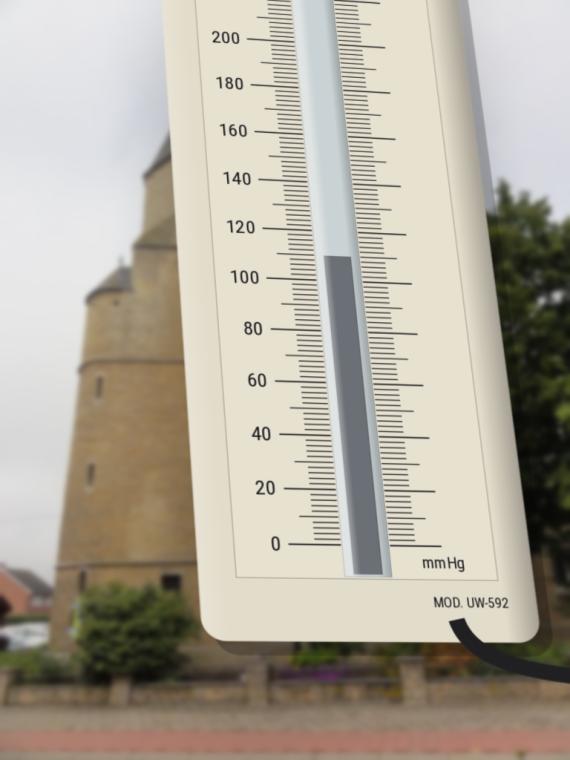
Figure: 110,mmHg
